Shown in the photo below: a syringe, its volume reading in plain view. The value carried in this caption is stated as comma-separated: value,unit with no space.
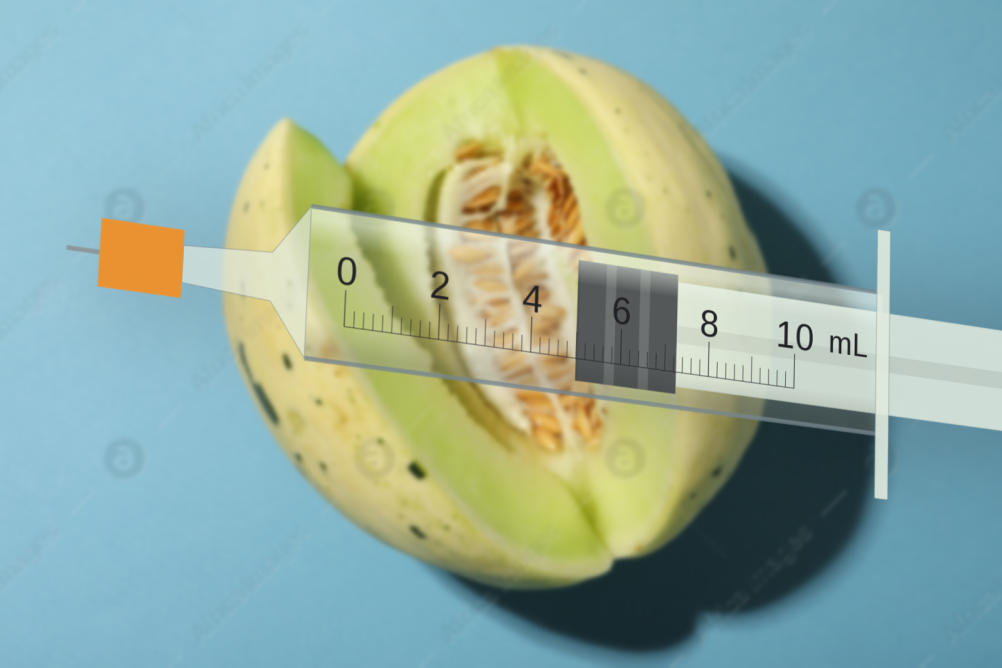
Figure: 5,mL
